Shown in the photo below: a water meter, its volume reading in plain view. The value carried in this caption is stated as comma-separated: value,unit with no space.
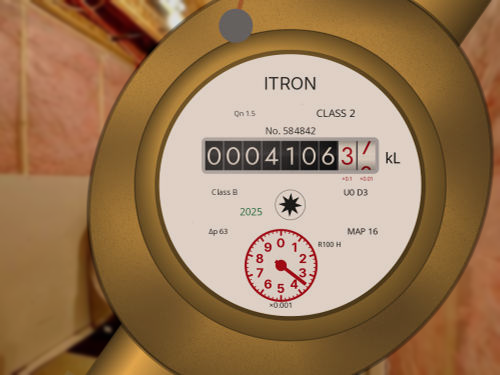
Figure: 4106.373,kL
